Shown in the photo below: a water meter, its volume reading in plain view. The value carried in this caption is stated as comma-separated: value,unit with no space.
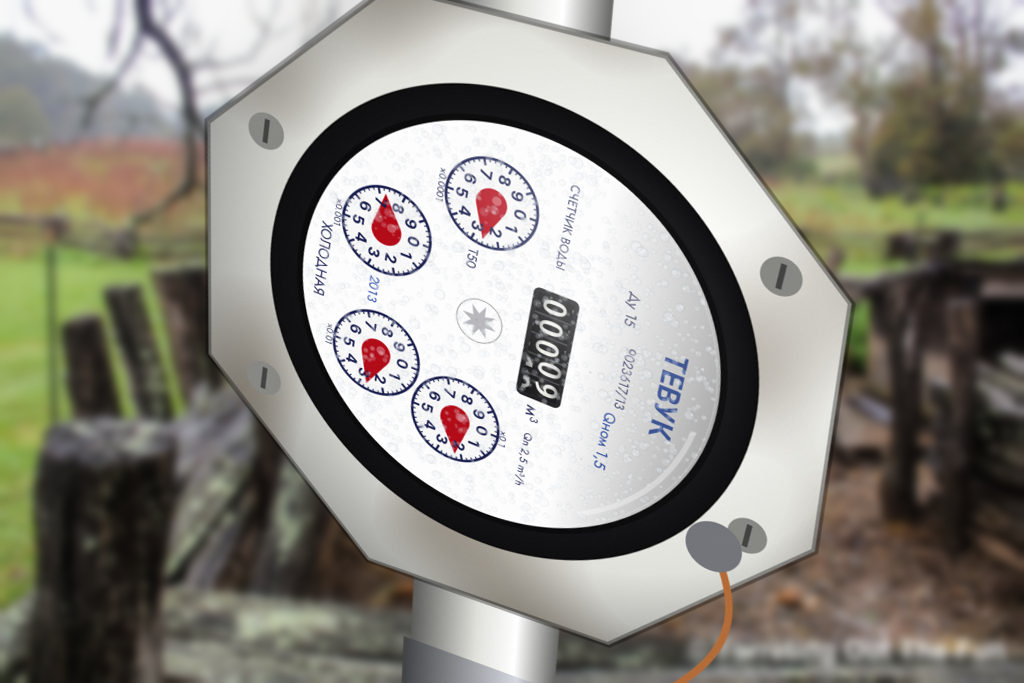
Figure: 9.2272,m³
